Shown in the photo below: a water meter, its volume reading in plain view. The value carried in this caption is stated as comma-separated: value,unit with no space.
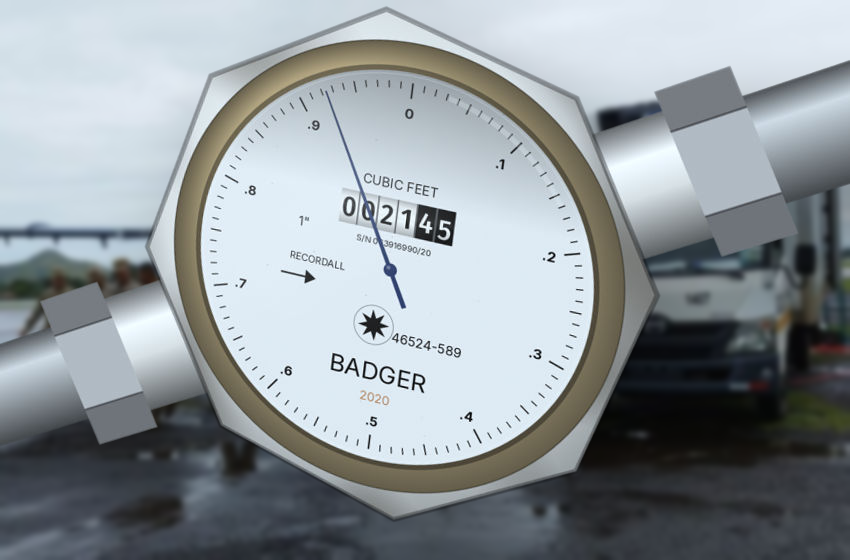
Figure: 2144.92,ft³
